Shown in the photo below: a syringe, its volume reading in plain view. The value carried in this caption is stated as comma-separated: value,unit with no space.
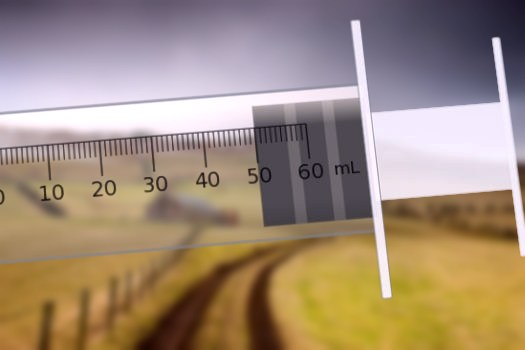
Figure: 50,mL
